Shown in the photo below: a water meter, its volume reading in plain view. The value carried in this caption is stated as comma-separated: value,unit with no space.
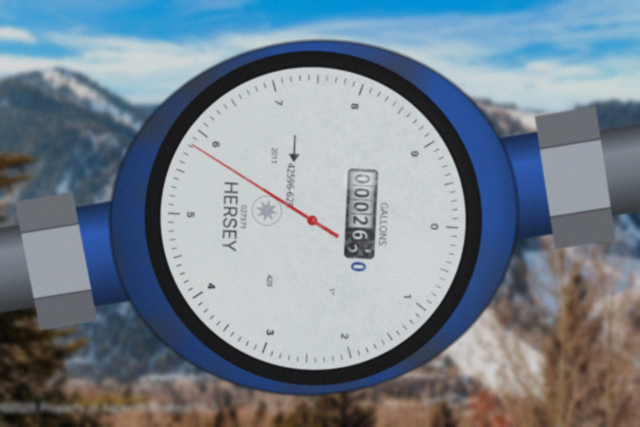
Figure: 2615.8,gal
